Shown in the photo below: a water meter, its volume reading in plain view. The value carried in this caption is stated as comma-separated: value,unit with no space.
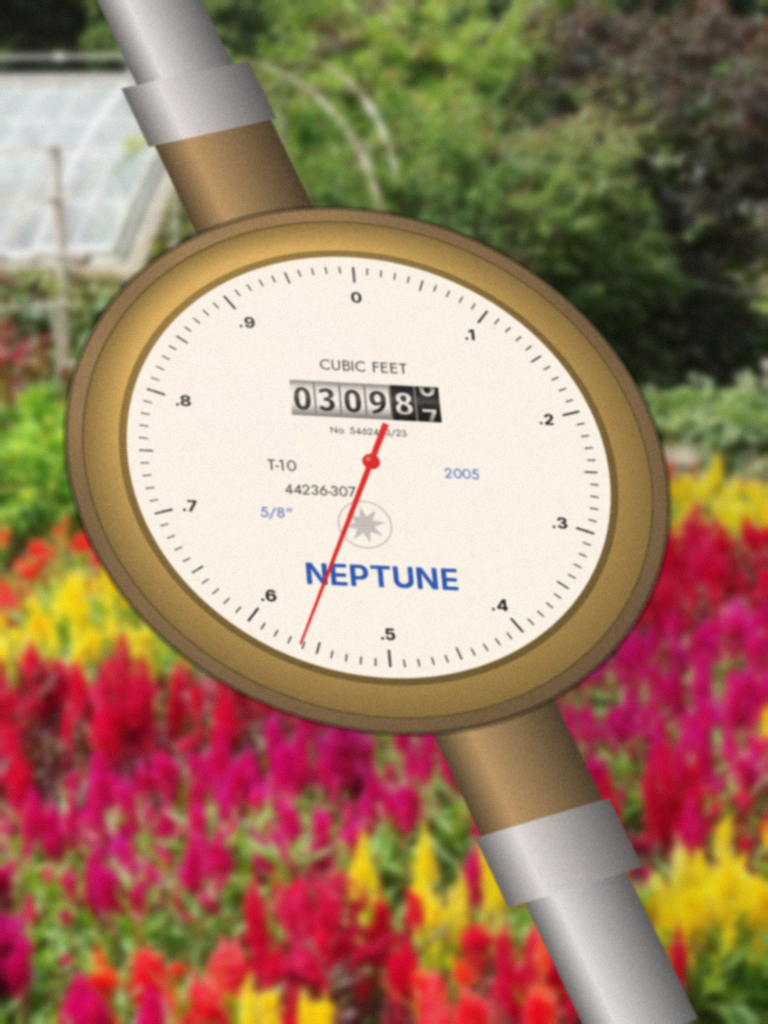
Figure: 30986.56,ft³
